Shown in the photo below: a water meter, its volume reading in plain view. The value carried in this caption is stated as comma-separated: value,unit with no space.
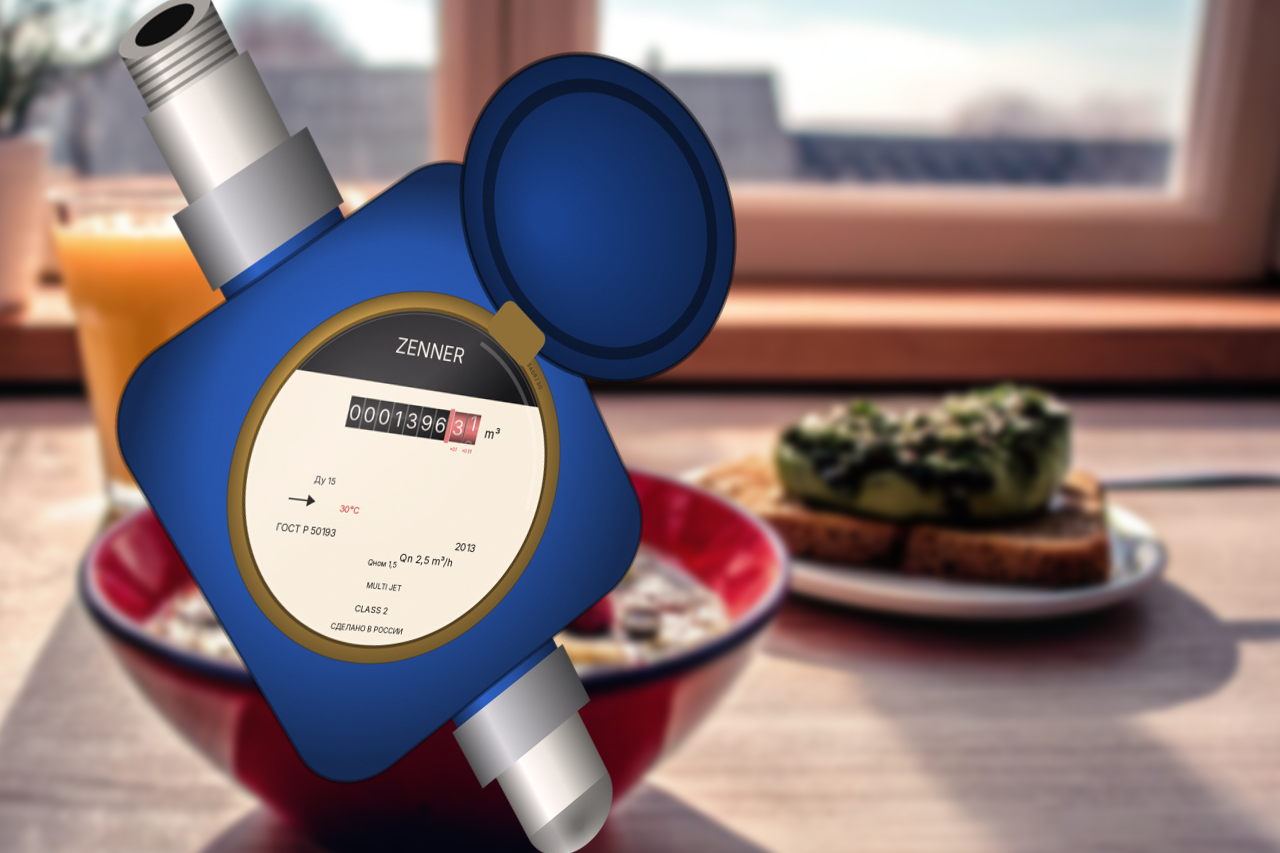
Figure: 1396.31,m³
